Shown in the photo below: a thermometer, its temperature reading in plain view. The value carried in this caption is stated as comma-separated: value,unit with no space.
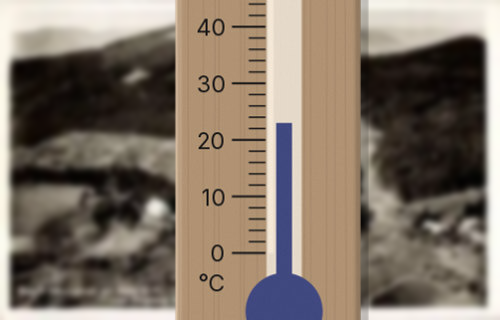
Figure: 23,°C
